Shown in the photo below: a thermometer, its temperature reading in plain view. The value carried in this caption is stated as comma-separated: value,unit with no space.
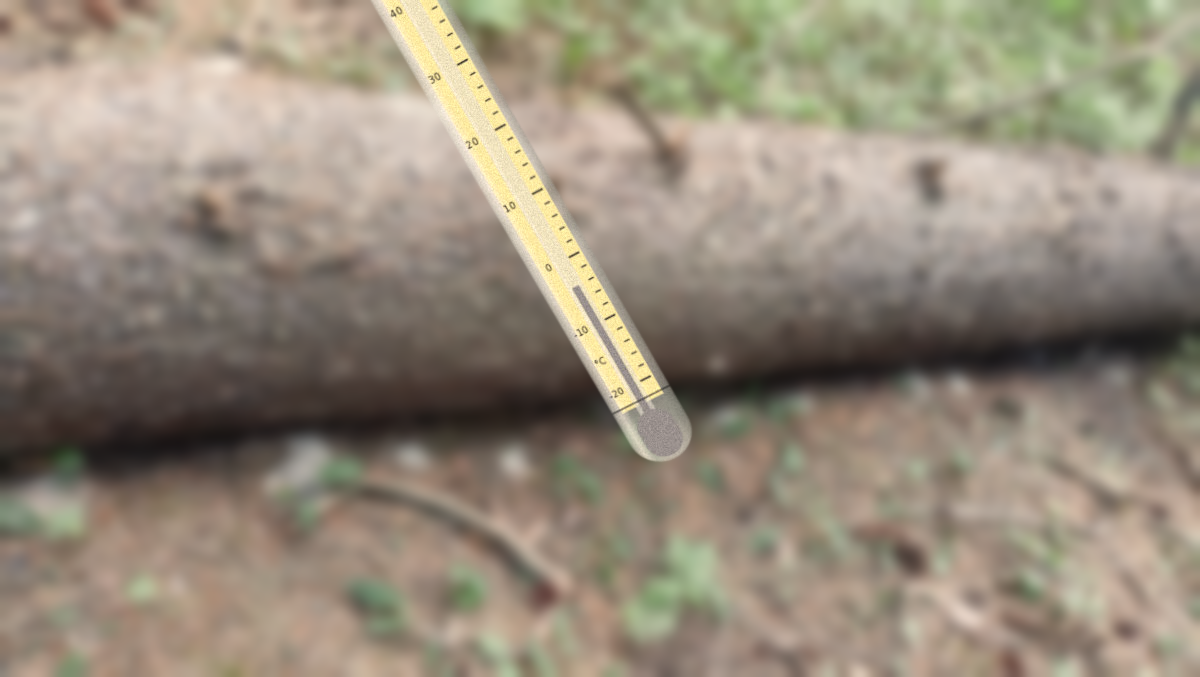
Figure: -4,°C
